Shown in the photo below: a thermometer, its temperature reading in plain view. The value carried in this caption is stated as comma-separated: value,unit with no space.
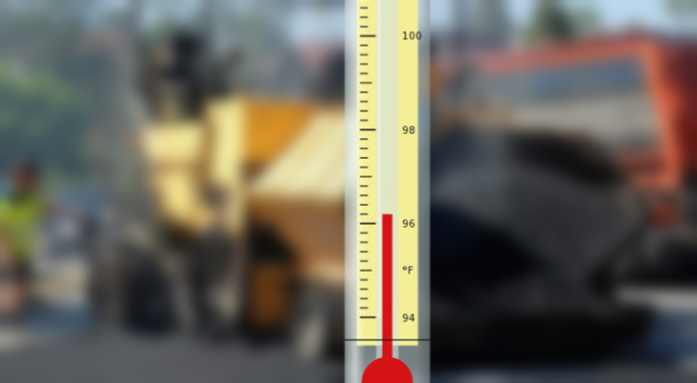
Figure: 96.2,°F
